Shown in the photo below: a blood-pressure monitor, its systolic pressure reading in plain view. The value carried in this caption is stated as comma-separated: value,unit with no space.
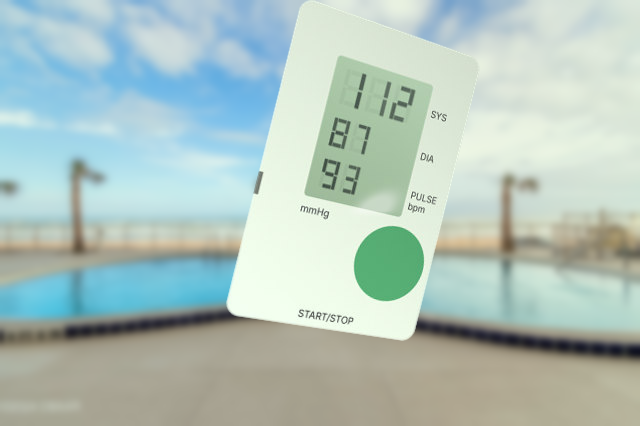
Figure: 112,mmHg
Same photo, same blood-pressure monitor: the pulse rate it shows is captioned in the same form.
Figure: 93,bpm
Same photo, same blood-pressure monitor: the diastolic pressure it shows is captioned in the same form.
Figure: 87,mmHg
